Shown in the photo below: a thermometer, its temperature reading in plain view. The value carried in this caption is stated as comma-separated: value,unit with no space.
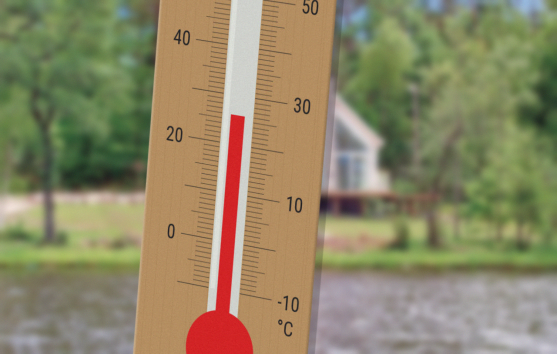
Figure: 26,°C
